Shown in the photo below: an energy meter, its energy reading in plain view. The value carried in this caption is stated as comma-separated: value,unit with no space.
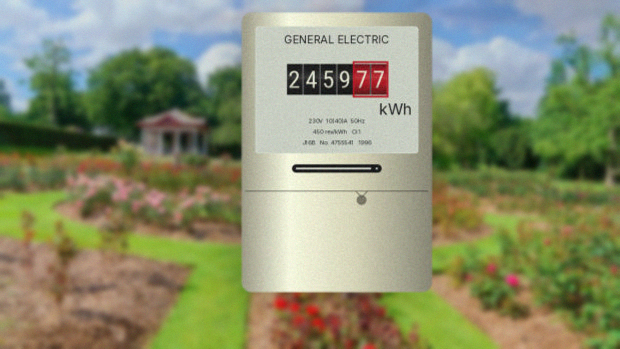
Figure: 2459.77,kWh
